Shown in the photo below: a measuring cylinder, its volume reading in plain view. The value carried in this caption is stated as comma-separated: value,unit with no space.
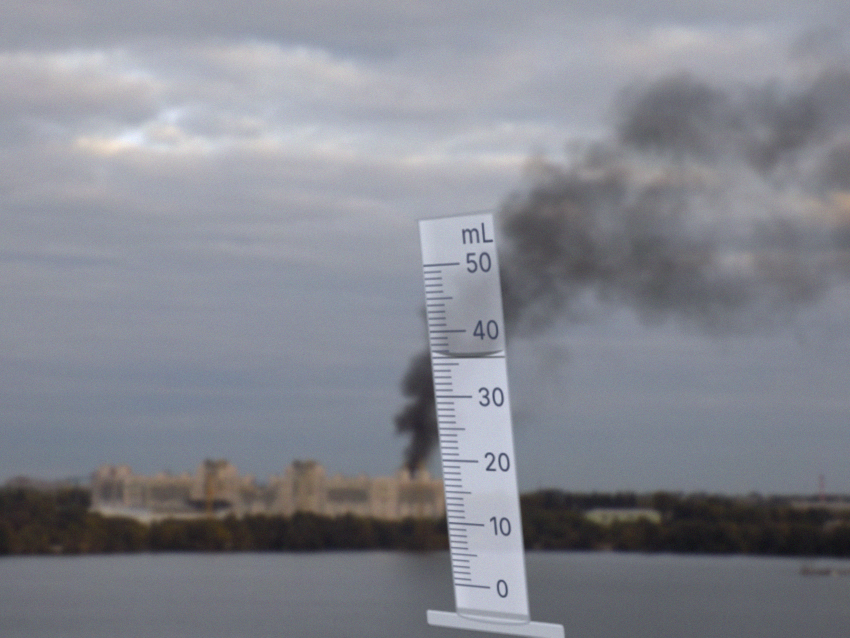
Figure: 36,mL
